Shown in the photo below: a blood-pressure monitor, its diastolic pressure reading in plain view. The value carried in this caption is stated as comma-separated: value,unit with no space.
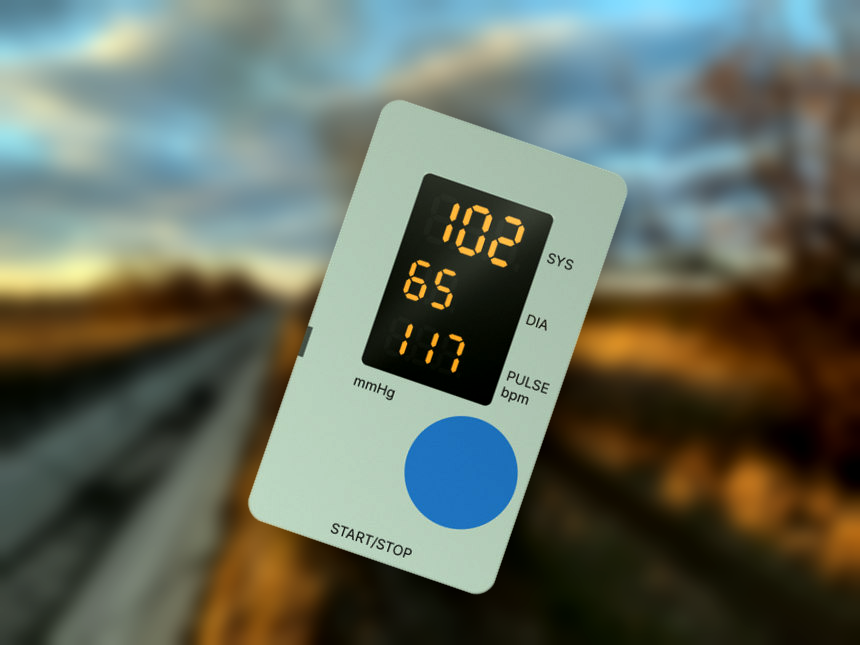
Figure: 65,mmHg
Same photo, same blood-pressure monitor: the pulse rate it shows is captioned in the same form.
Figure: 117,bpm
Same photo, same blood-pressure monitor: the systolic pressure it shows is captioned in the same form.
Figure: 102,mmHg
